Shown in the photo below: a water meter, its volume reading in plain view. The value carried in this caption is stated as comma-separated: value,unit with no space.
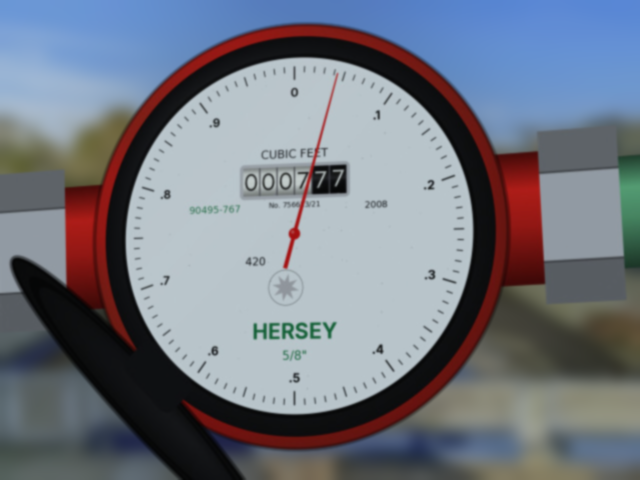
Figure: 777.04,ft³
